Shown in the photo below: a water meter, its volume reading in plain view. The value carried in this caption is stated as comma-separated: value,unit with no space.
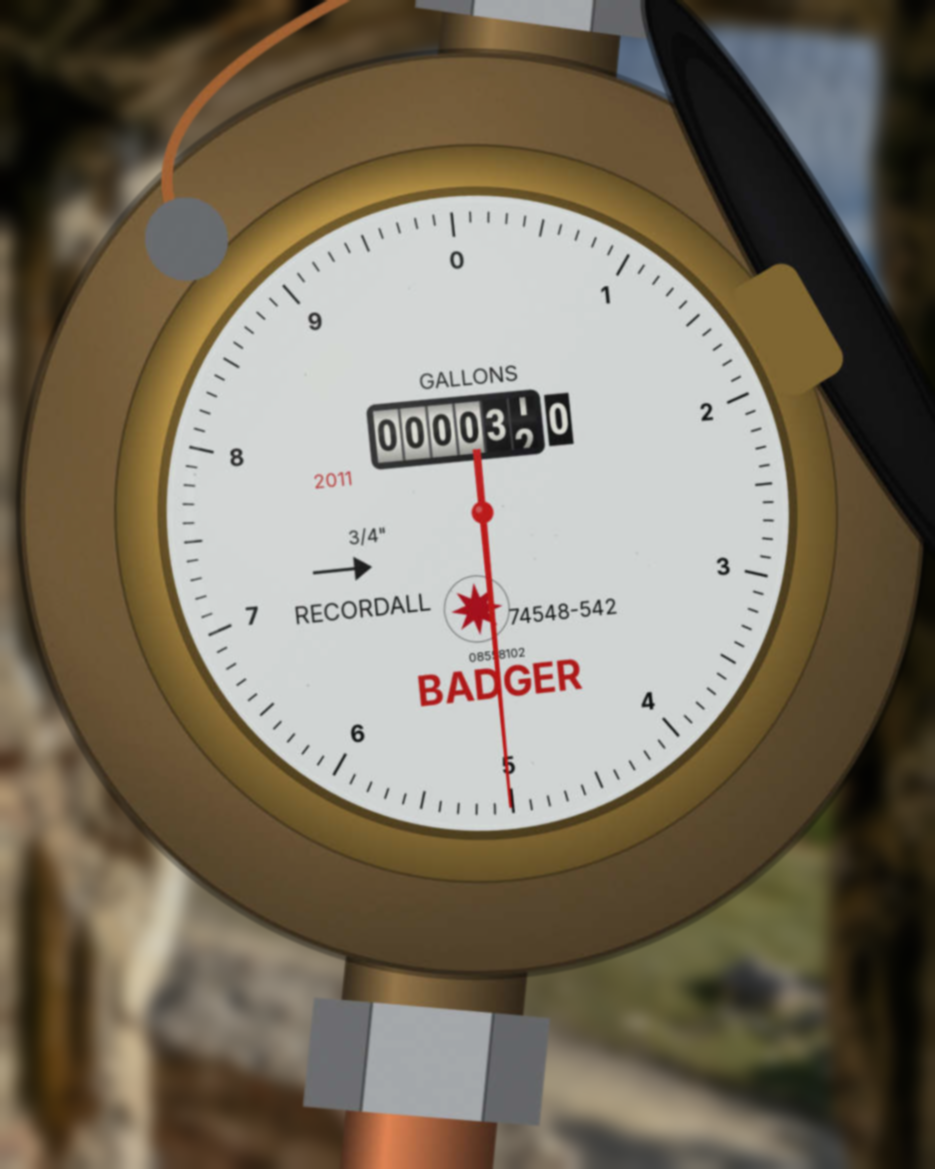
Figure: 315.0,gal
